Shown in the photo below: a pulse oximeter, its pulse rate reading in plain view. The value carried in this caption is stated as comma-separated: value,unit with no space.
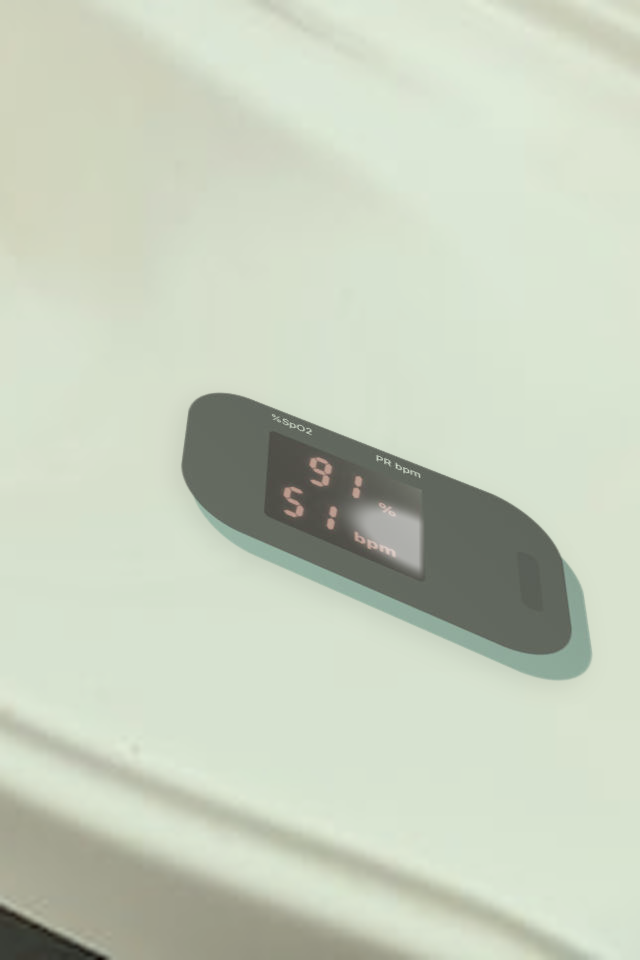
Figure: 51,bpm
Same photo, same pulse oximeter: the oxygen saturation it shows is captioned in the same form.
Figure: 91,%
